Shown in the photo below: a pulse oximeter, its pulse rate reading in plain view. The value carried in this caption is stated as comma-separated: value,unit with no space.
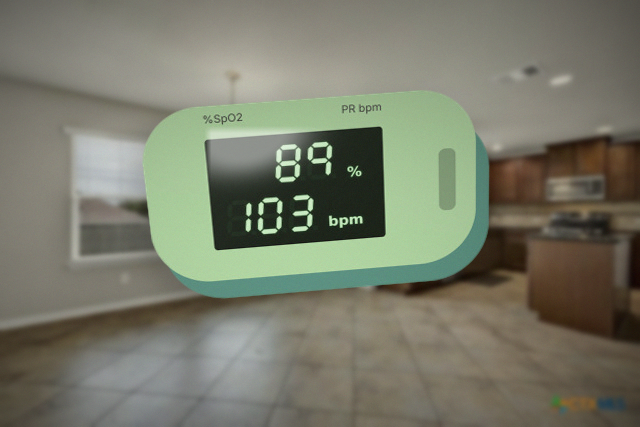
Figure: 103,bpm
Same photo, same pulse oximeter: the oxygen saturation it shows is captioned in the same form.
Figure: 89,%
